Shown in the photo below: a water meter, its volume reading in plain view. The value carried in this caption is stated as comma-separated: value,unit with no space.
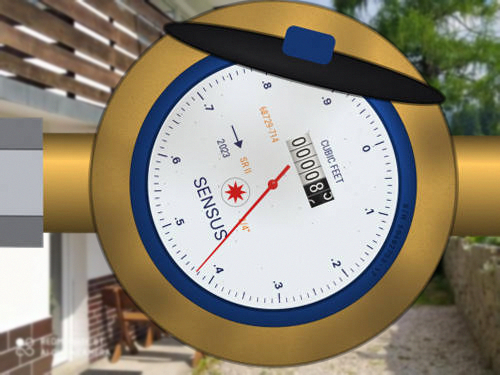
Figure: 85.42,ft³
